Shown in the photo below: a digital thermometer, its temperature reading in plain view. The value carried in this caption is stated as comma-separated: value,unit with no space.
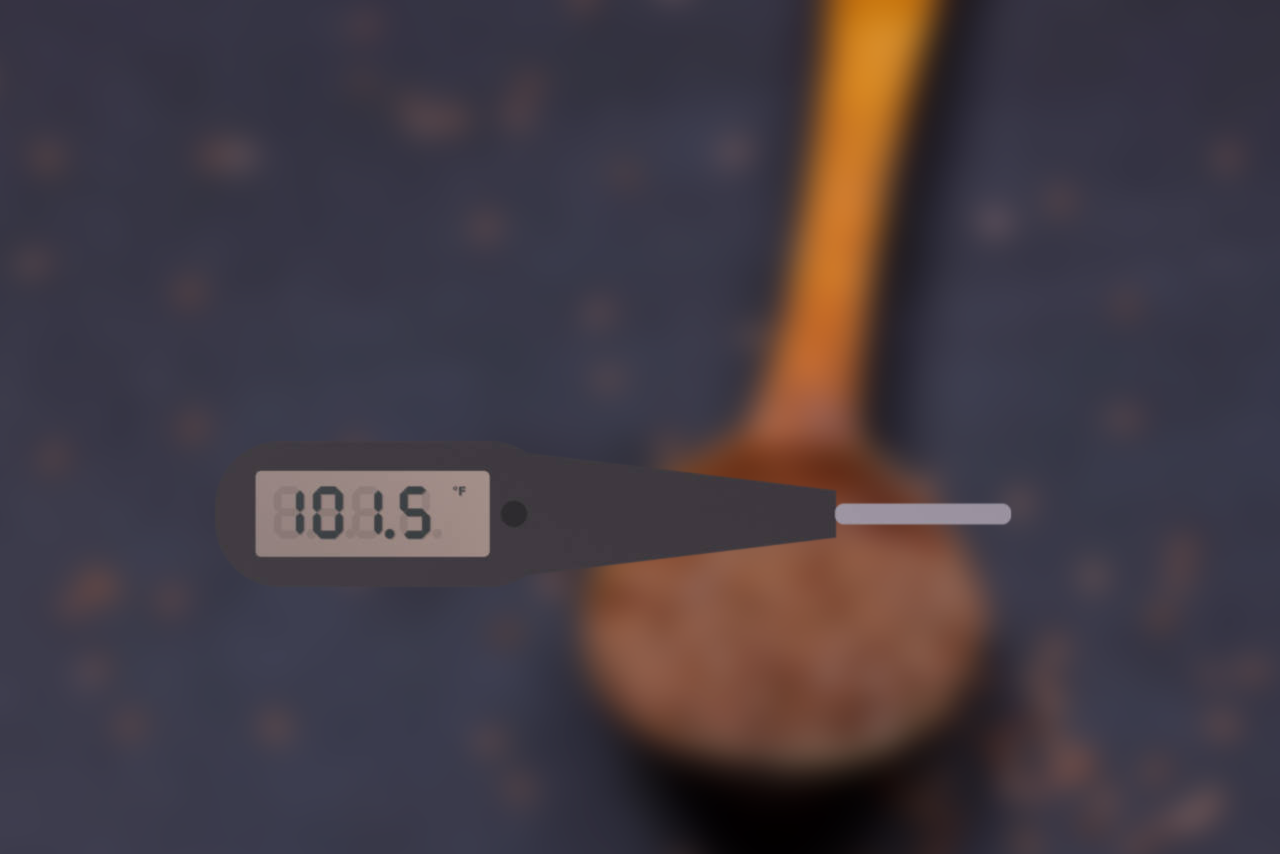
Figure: 101.5,°F
